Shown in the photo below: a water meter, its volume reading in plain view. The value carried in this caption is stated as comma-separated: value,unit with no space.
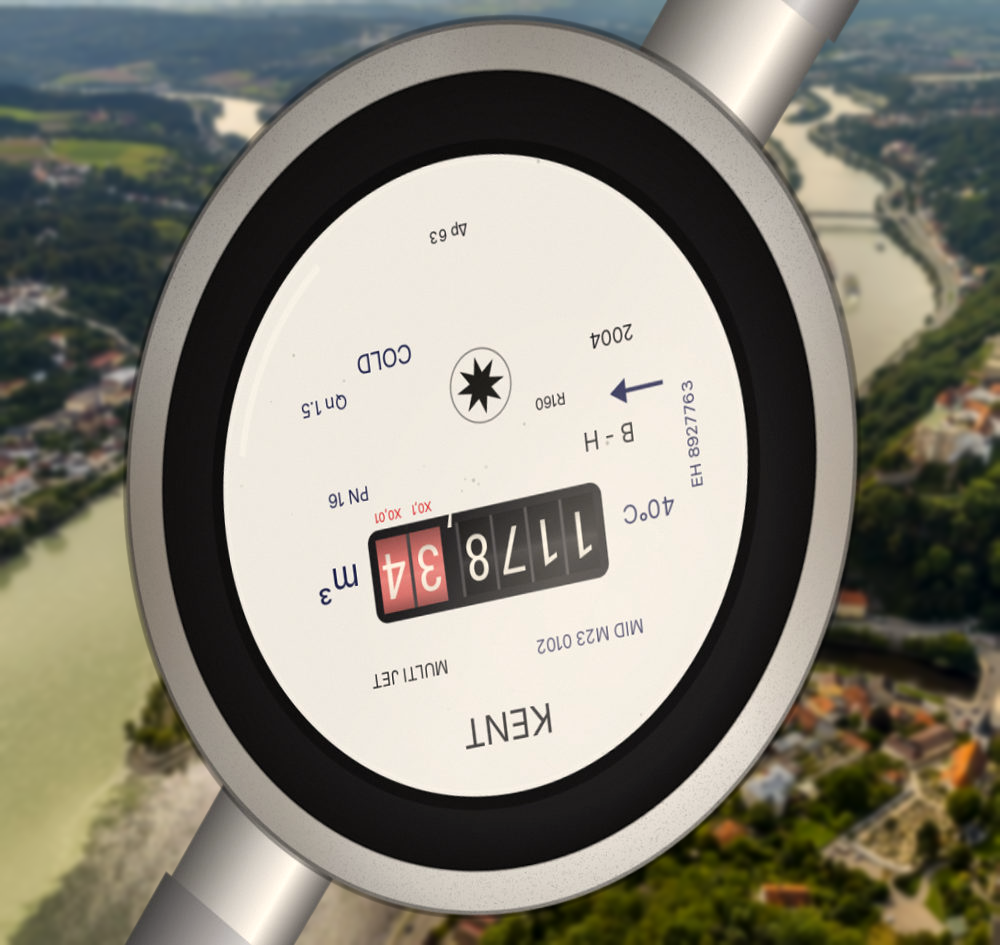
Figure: 1178.34,m³
